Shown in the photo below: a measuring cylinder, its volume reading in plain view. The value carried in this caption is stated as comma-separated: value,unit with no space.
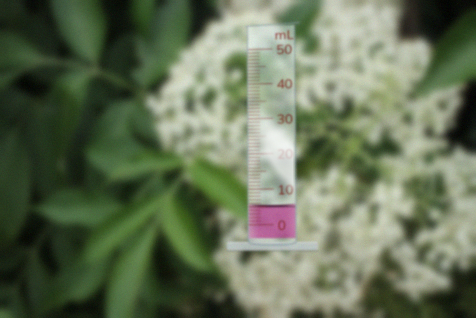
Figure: 5,mL
